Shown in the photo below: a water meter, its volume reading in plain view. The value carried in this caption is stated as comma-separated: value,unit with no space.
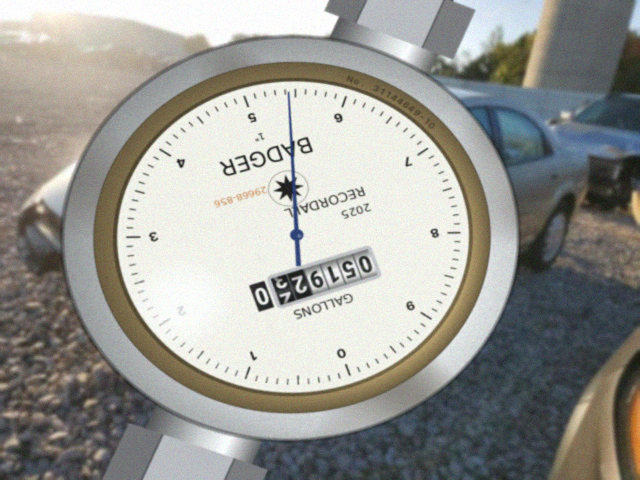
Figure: 519225.4,gal
